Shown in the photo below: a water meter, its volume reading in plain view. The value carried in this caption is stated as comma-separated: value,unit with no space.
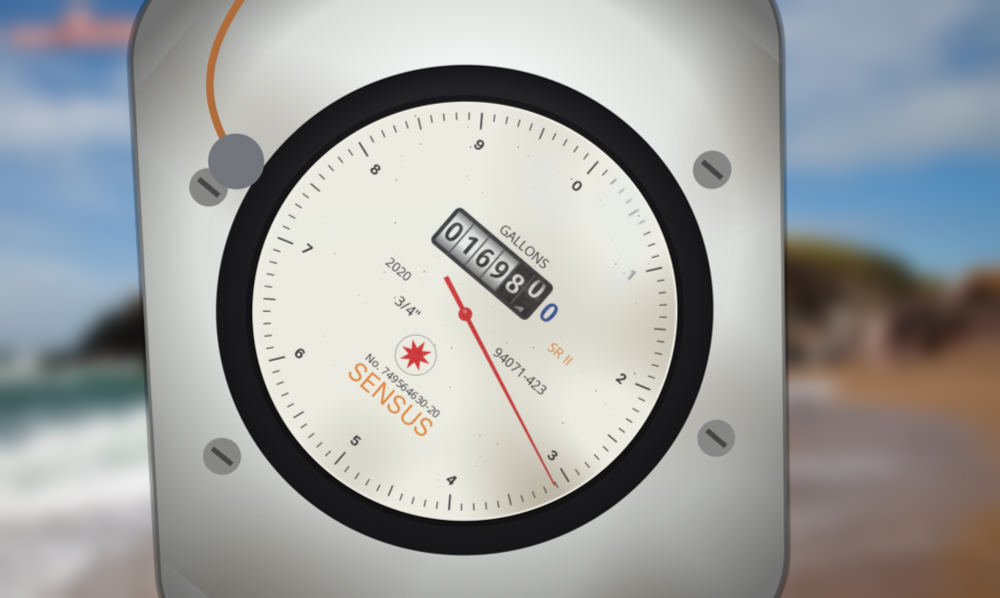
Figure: 169803.1,gal
